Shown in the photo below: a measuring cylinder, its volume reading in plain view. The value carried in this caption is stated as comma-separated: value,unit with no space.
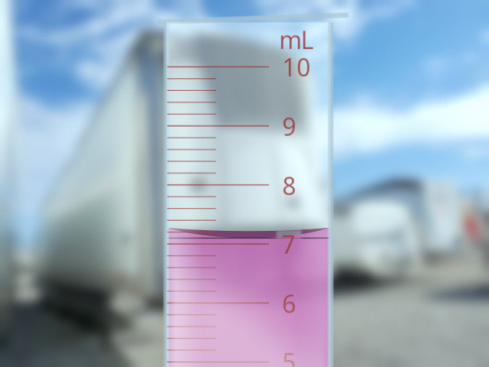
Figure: 7.1,mL
